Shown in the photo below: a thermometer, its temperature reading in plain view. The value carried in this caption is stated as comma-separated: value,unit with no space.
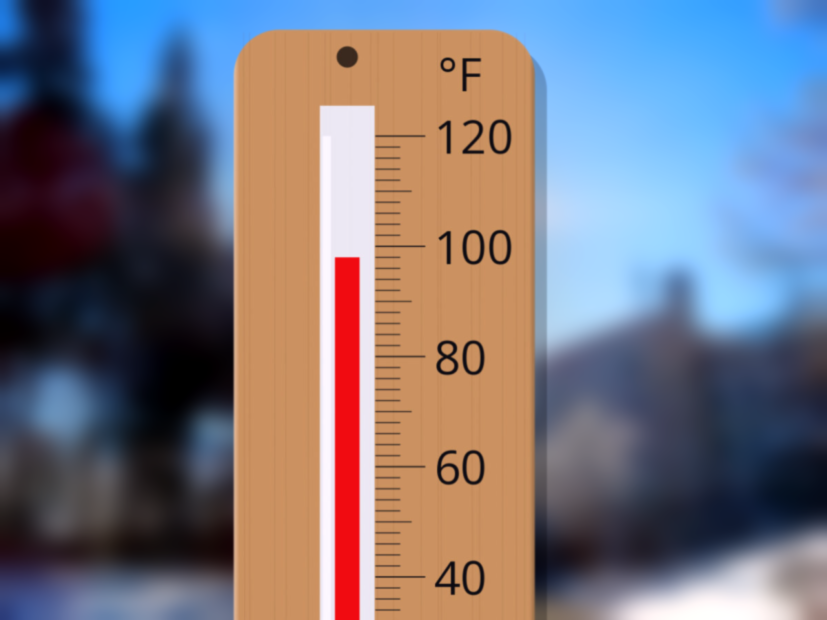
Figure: 98,°F
